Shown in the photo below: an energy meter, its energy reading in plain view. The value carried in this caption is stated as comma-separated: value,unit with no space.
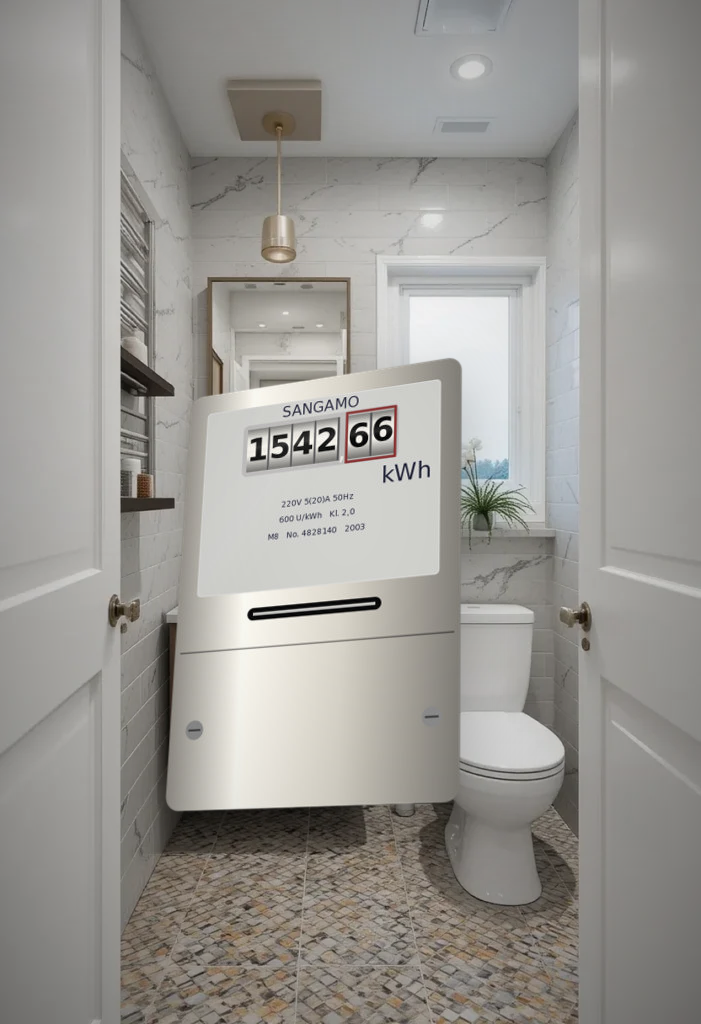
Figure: 1542.66,kWh
